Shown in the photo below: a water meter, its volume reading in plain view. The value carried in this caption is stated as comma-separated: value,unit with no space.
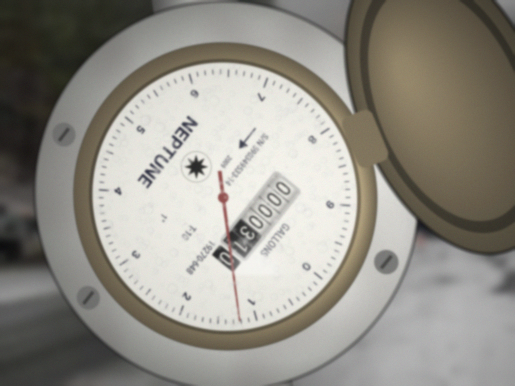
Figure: 311.2,gal
